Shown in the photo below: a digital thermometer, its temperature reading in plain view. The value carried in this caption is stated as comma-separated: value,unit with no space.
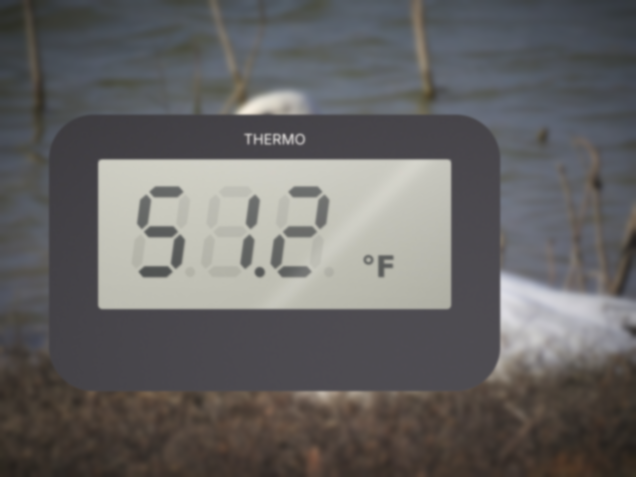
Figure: 51.2,°F
